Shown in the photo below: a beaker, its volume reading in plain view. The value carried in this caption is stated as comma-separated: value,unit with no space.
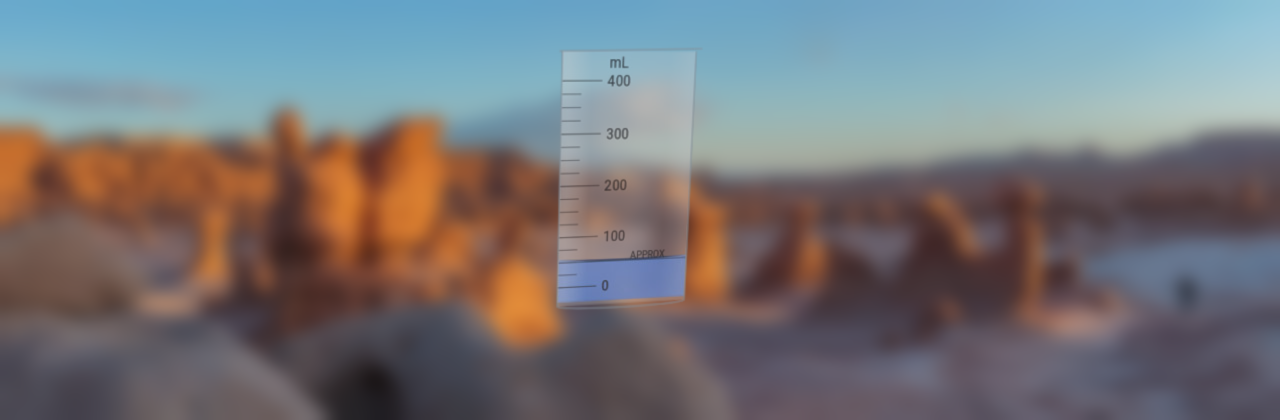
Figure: 50,mL
